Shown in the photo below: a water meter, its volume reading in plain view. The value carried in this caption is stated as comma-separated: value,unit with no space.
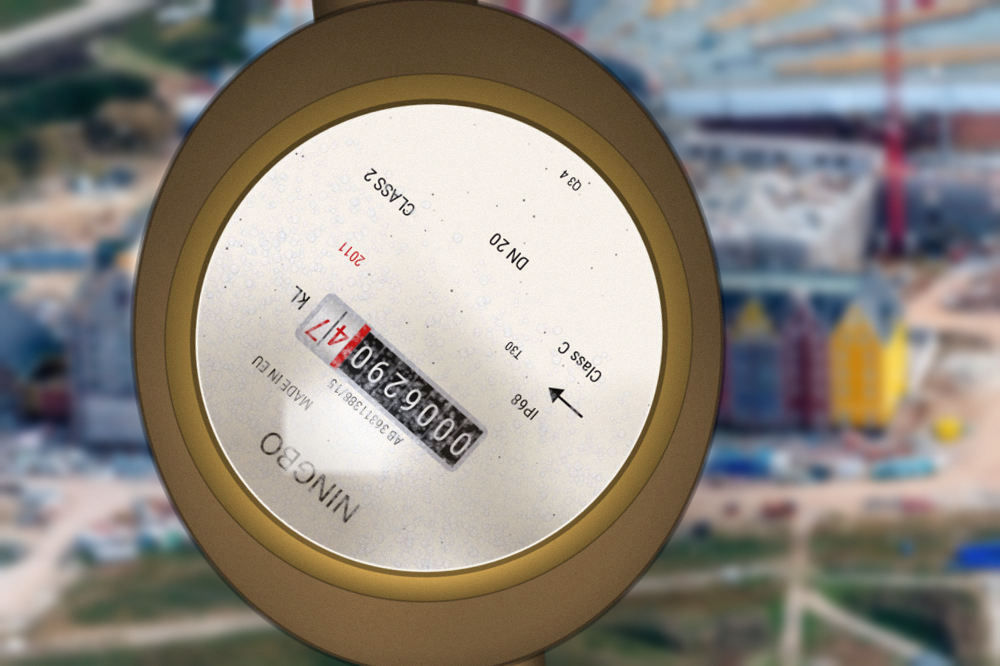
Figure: 6290.47,kL
